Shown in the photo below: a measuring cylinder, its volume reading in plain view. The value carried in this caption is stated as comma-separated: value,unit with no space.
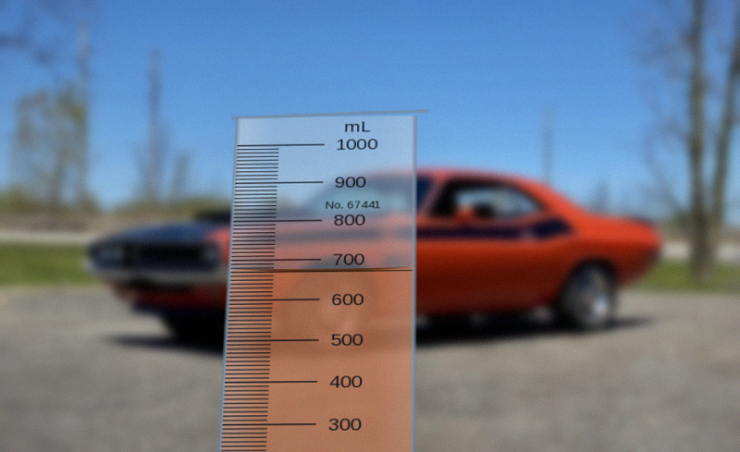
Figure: 670,mL
